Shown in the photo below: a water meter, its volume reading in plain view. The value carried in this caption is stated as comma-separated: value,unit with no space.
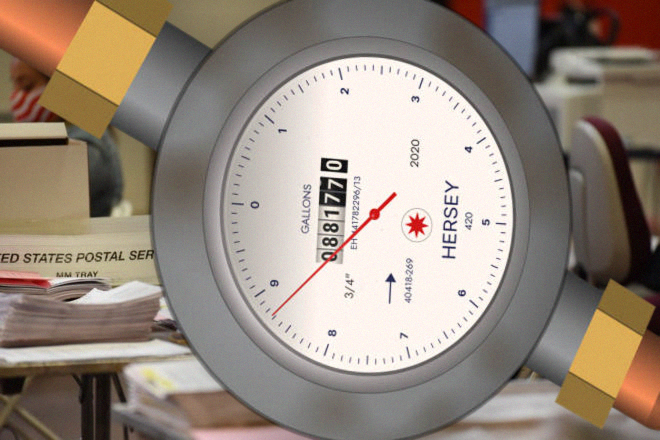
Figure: 881768.7,gal
